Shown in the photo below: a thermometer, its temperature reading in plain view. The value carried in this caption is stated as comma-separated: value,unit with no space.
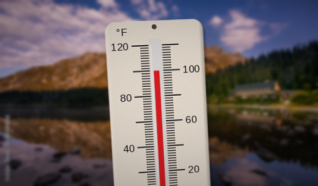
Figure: 100,°F
